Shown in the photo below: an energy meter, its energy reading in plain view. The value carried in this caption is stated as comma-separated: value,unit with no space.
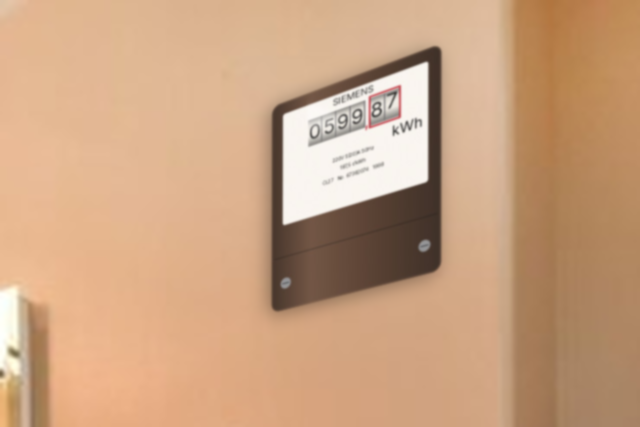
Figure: 599.87,kWh
